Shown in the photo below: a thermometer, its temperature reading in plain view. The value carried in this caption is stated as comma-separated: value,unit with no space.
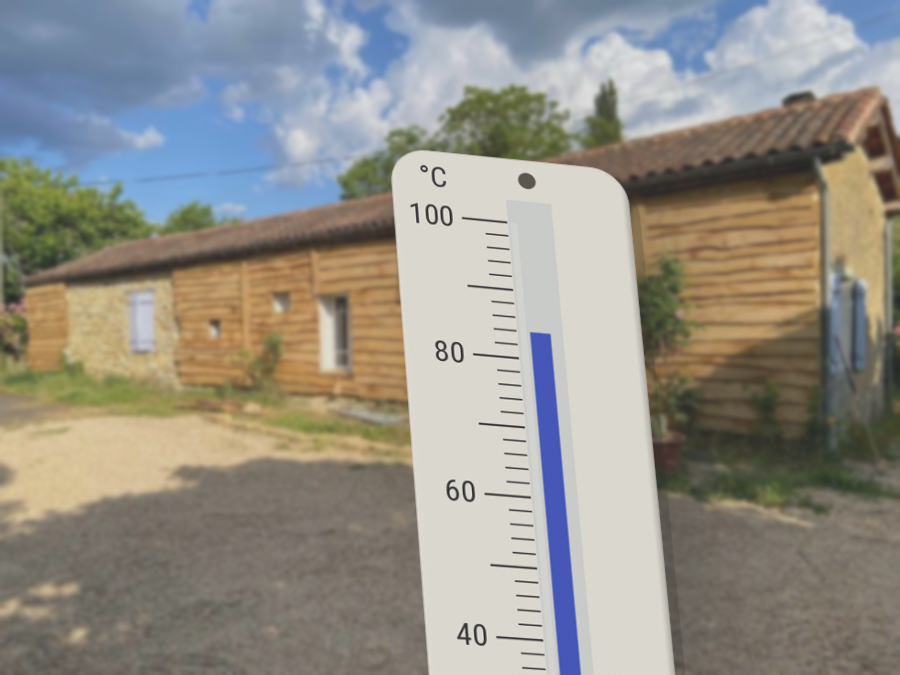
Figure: 84,°C
